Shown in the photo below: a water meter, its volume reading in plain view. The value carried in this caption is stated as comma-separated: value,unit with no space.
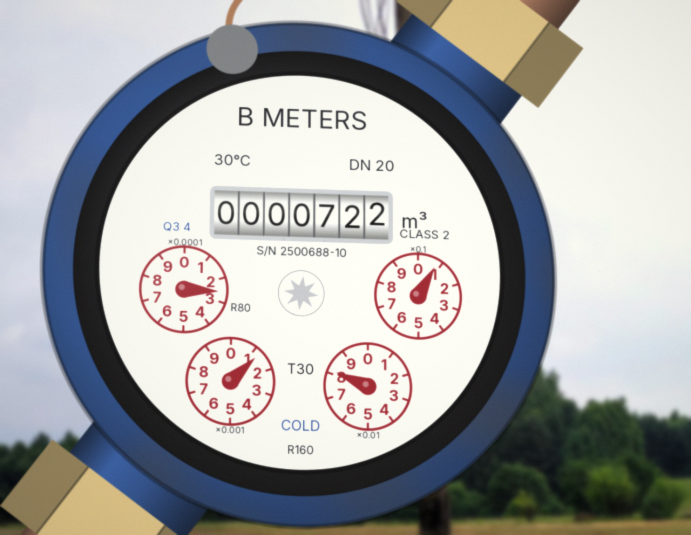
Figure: 722.0812,m³
